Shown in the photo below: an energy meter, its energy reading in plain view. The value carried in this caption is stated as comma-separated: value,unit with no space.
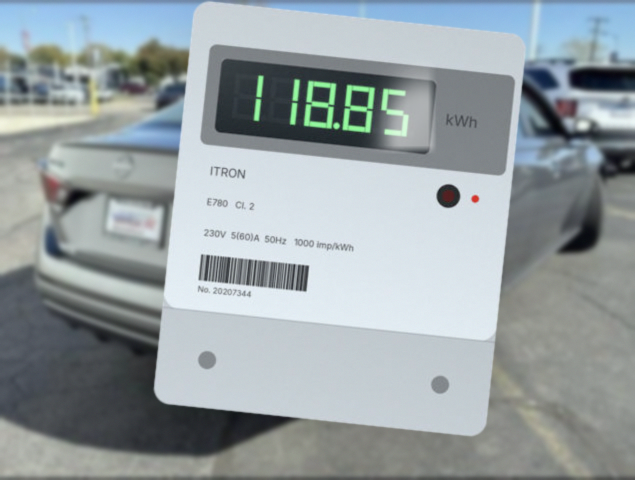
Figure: 118.85,kWh
